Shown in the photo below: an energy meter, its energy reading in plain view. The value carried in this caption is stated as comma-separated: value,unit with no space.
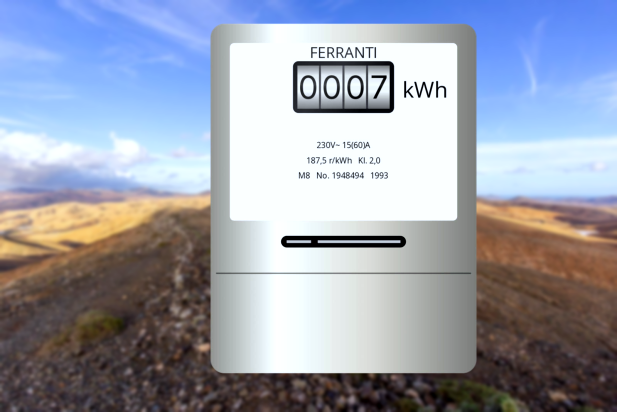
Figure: 7,kWh
